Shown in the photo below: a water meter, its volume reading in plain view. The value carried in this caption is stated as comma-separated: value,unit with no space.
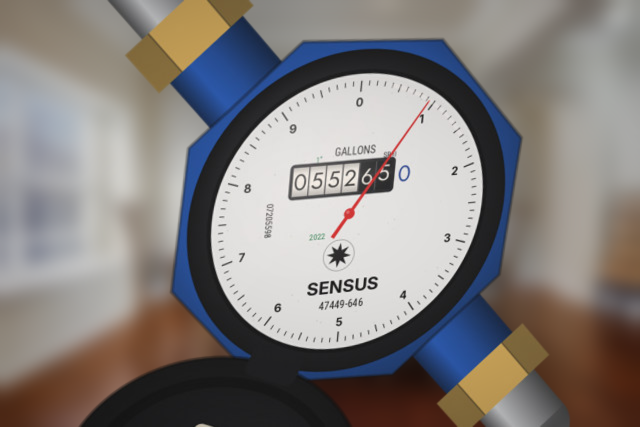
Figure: 552650.9,gal
